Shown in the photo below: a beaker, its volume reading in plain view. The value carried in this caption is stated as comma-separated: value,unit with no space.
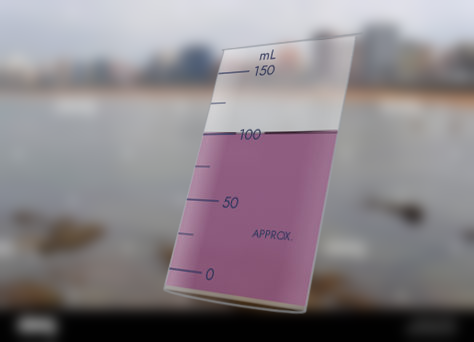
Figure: 100,mL
